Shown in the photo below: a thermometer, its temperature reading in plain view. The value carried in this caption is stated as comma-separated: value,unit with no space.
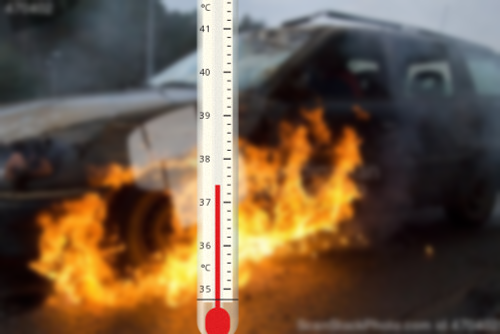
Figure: 37.4,°C
